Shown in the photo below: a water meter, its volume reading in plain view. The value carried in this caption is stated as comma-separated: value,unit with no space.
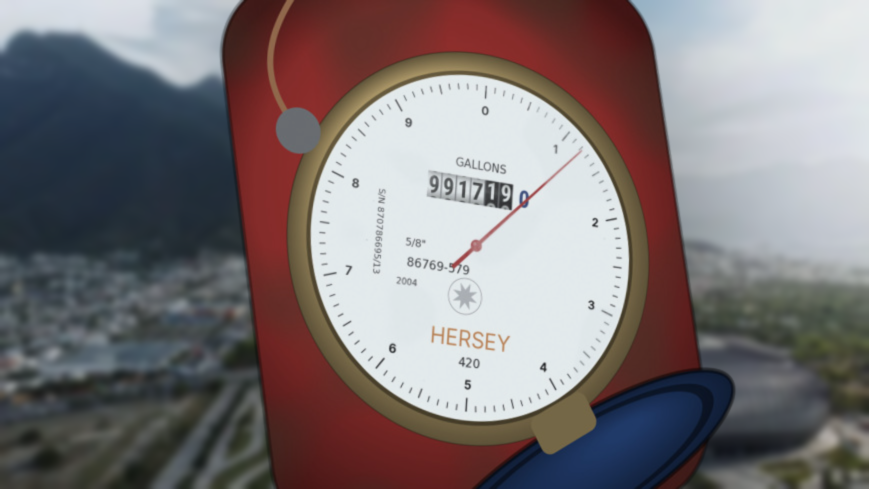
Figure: 9917191.2,gal
